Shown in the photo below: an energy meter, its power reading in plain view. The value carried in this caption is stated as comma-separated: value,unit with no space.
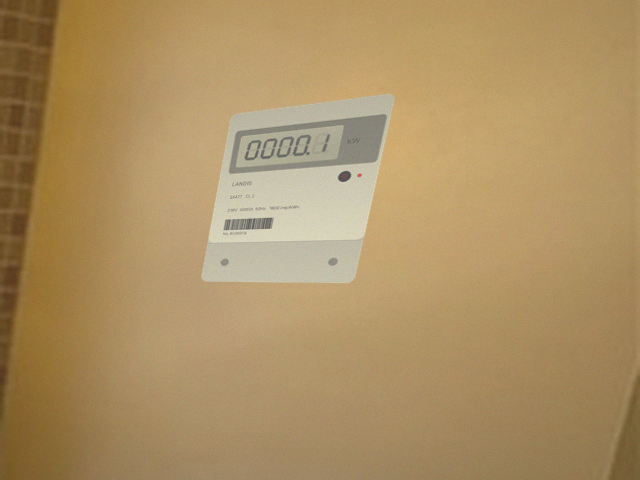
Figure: 0.1,kW
